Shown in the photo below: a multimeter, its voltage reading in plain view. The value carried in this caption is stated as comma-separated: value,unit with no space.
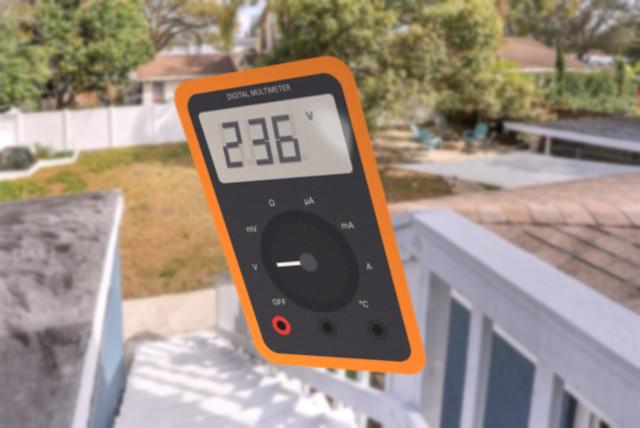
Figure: 236,V
